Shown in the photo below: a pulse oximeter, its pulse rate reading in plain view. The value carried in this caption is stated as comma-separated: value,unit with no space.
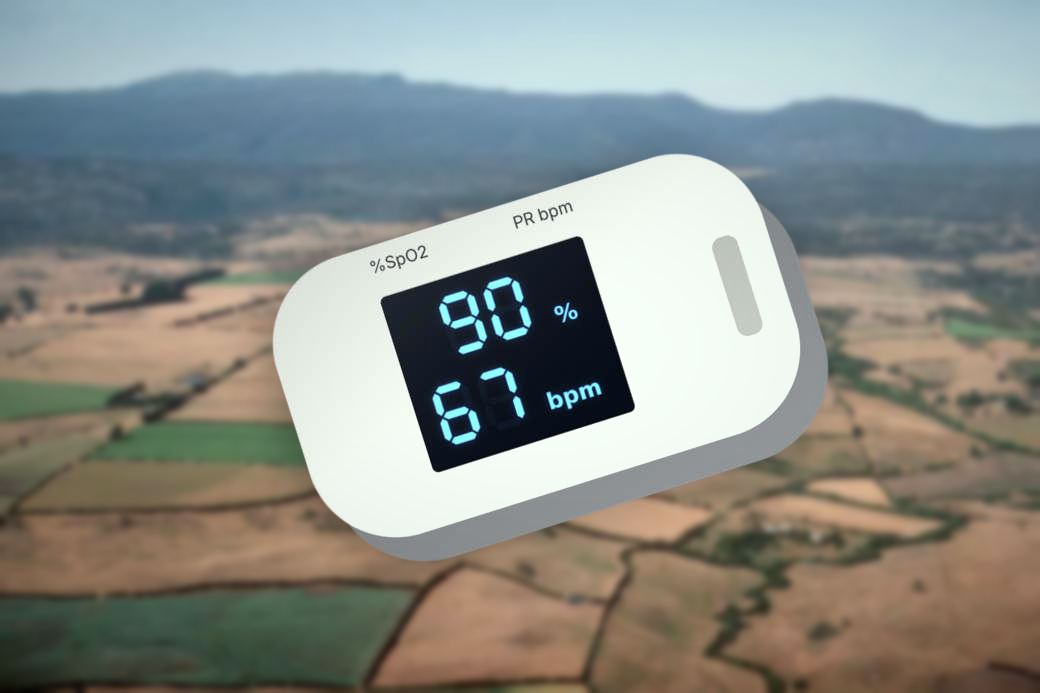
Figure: 67,bpm
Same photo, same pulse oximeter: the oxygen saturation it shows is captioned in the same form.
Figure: 90,%
